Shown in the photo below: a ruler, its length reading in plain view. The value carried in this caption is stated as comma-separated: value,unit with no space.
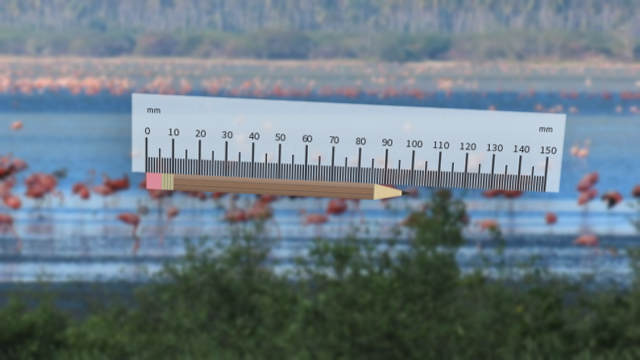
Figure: 100,mm
